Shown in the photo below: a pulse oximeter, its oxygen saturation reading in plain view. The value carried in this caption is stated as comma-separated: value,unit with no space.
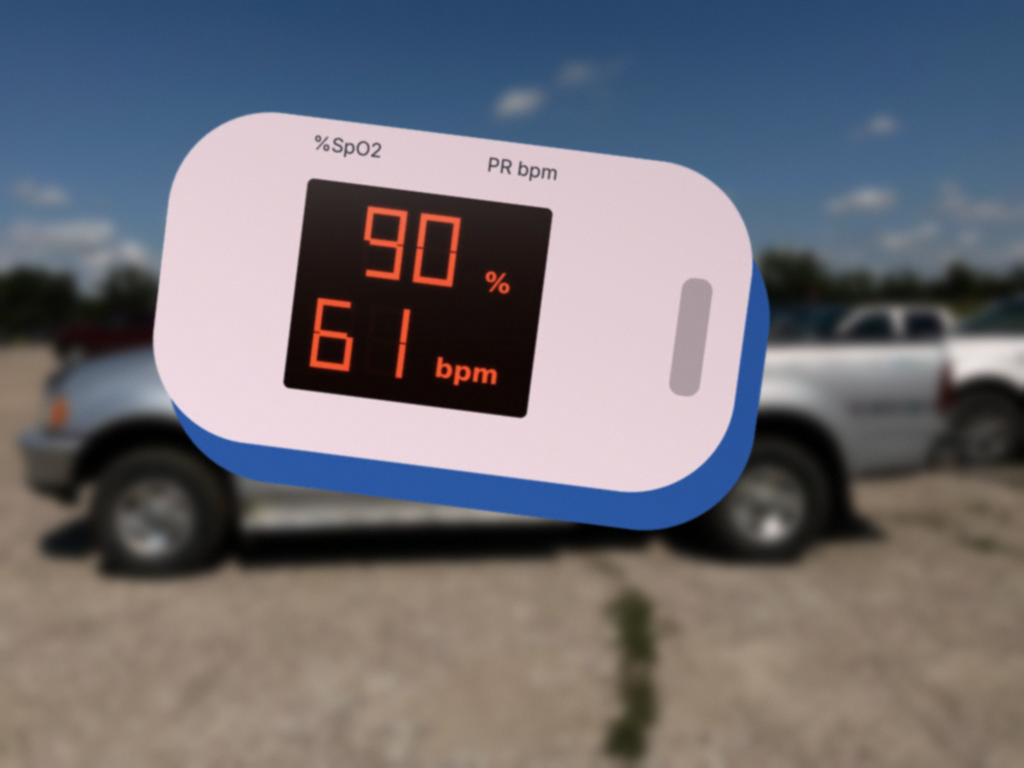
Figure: 90,%
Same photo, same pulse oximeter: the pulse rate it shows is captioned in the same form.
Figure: 61,bpm
